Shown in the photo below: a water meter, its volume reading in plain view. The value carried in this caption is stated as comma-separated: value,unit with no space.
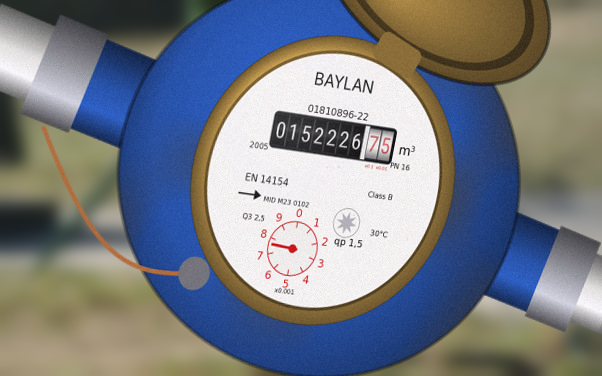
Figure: 152226.757,m³
